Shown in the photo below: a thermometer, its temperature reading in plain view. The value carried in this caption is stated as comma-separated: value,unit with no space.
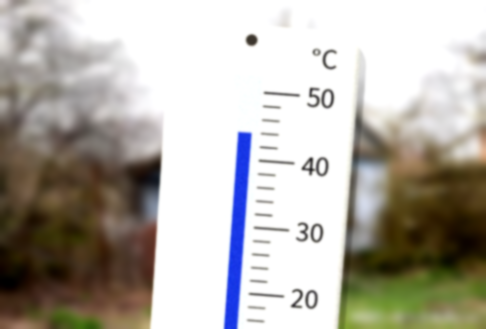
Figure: 44,°C
